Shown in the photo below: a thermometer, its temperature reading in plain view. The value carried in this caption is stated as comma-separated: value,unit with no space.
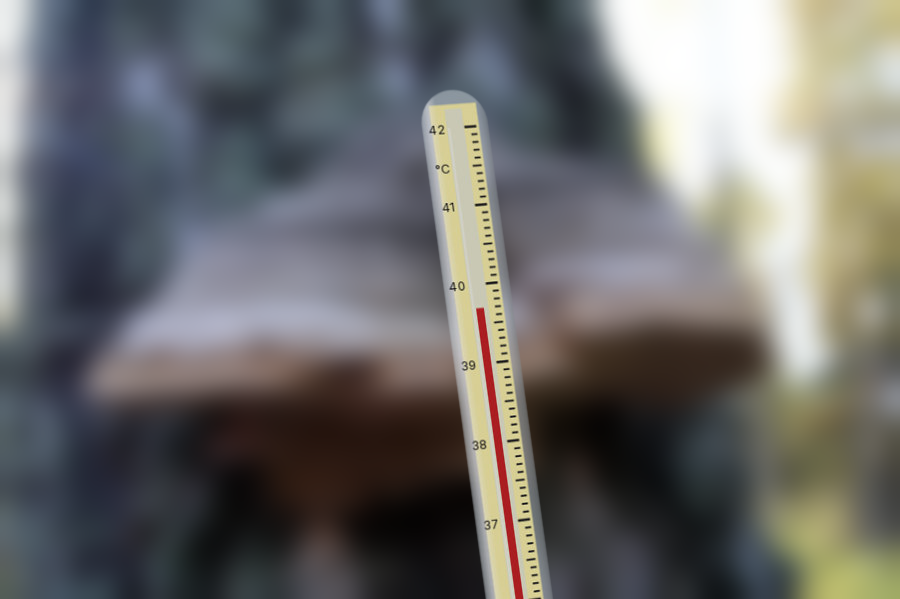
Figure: 39.7,°C
